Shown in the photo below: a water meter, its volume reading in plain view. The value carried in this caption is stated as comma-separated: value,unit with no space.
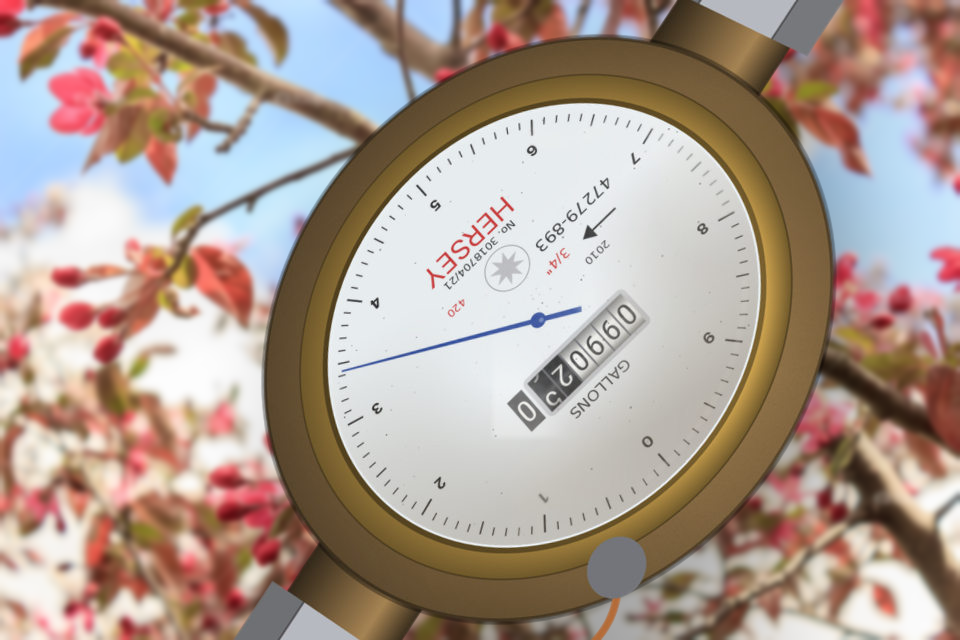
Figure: 990253.4,gal
